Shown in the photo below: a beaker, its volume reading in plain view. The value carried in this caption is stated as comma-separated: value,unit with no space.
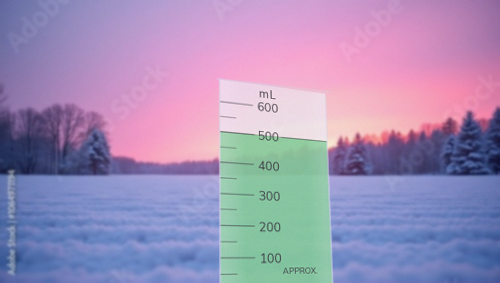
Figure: 500,mL
